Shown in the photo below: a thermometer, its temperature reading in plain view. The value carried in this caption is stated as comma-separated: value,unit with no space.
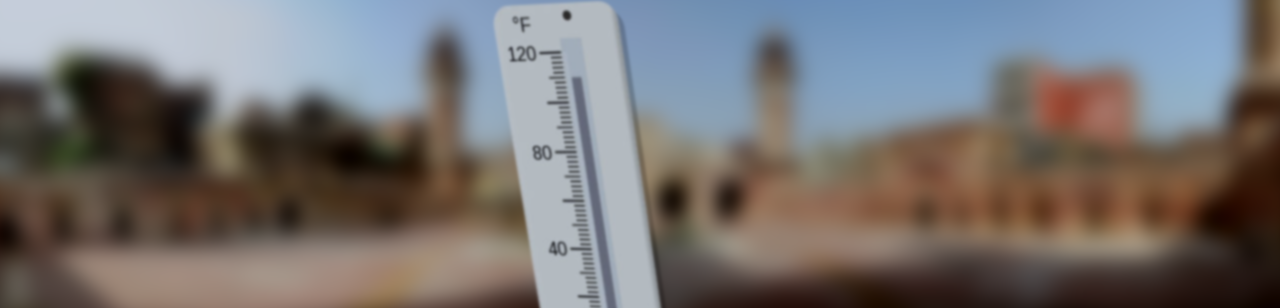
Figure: 110,°F
